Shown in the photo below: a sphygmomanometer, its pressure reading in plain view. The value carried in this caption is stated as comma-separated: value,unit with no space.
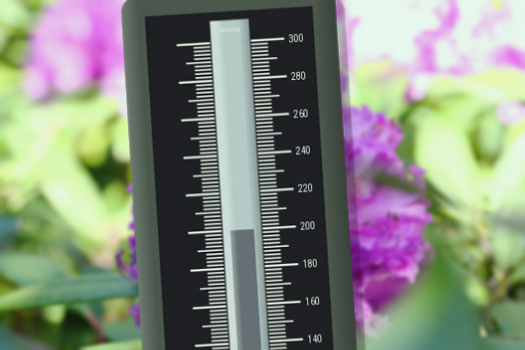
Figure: 200,mmHg
